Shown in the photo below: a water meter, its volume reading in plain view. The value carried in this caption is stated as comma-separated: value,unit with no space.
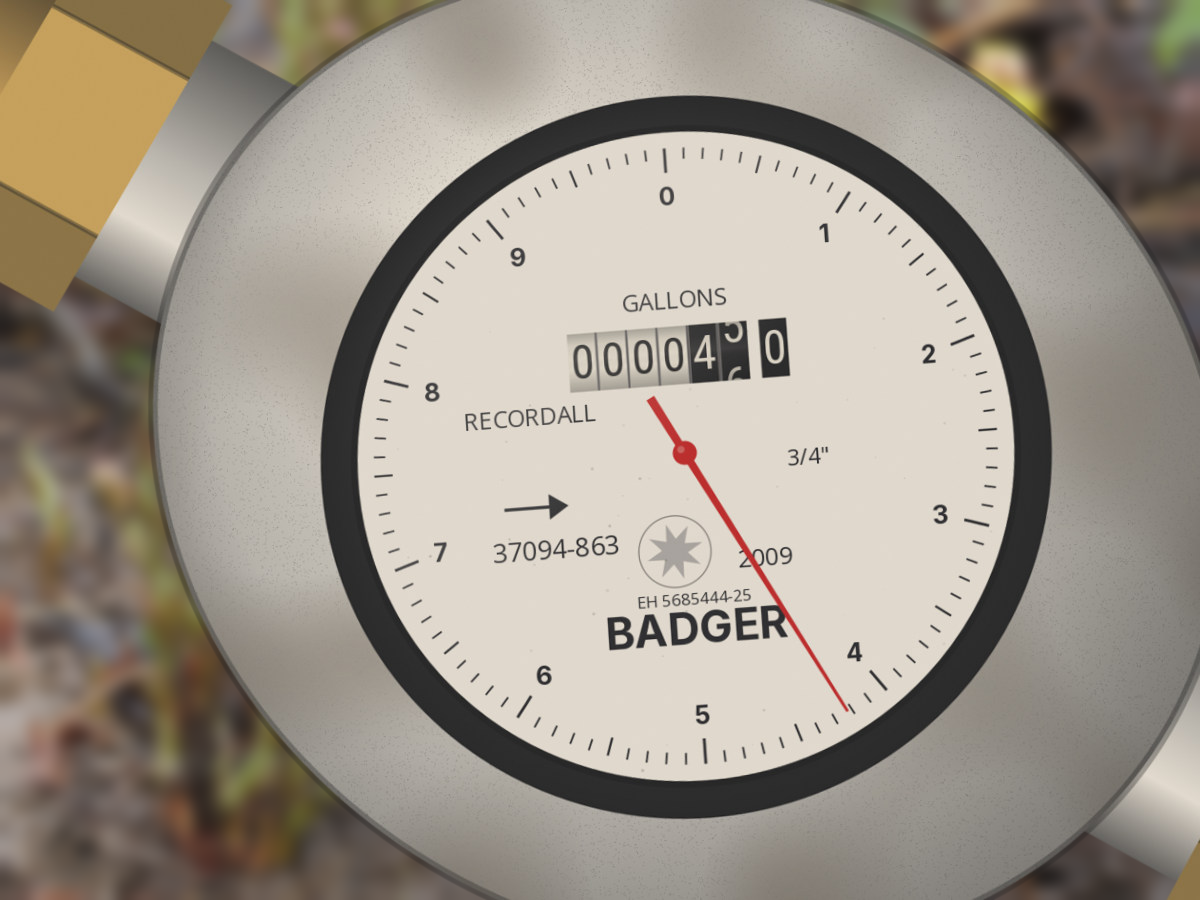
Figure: 454.2,gal
